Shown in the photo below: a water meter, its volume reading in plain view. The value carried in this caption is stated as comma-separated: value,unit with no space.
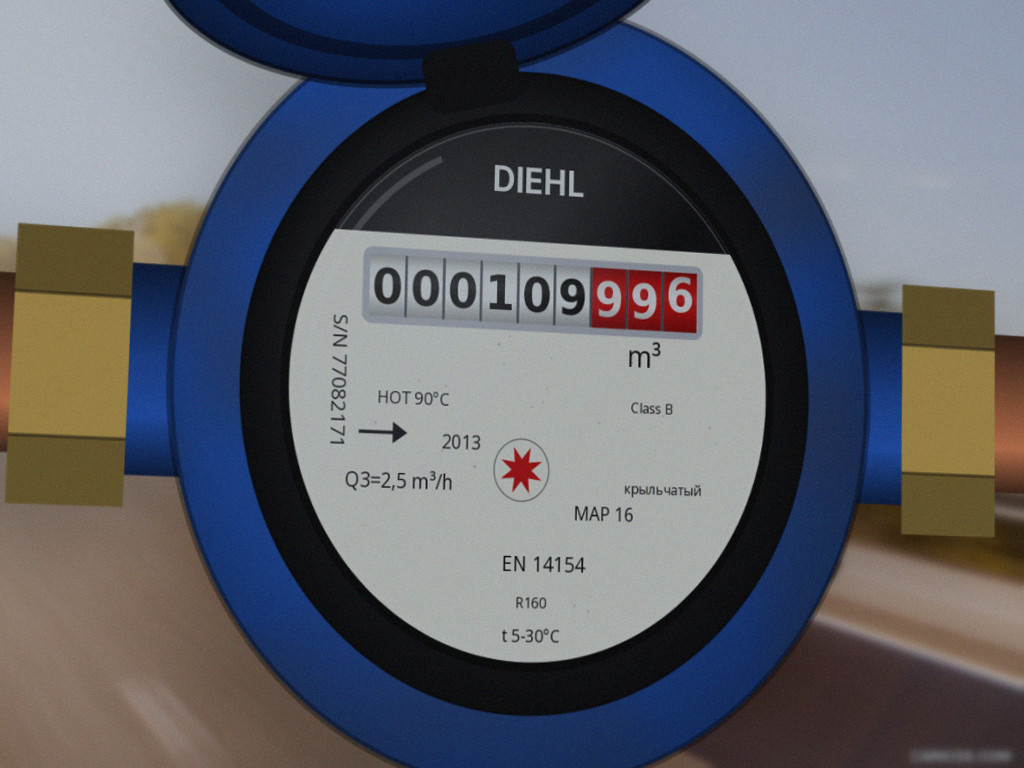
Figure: 109.996,m³
